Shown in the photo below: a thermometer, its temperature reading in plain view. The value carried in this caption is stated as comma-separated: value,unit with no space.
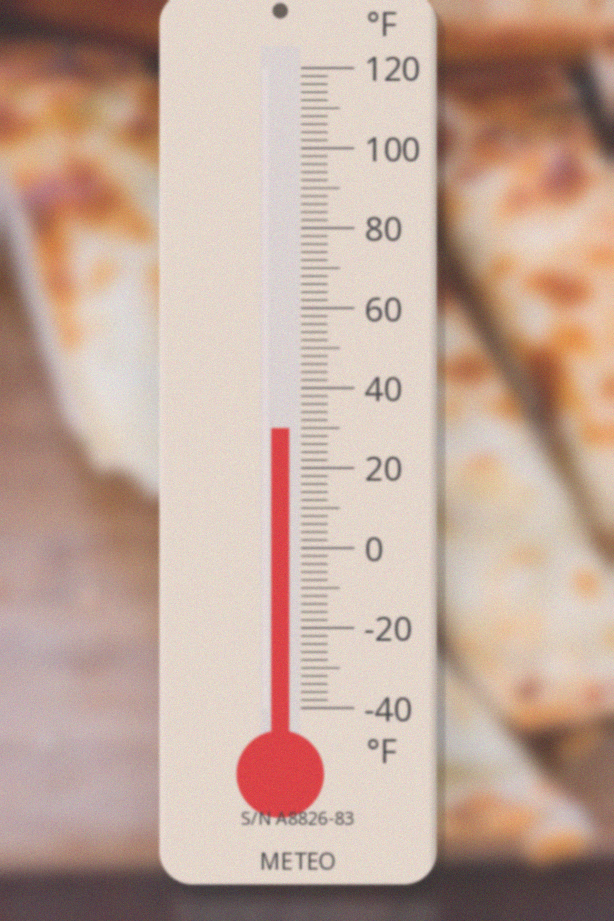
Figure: 30,°F
